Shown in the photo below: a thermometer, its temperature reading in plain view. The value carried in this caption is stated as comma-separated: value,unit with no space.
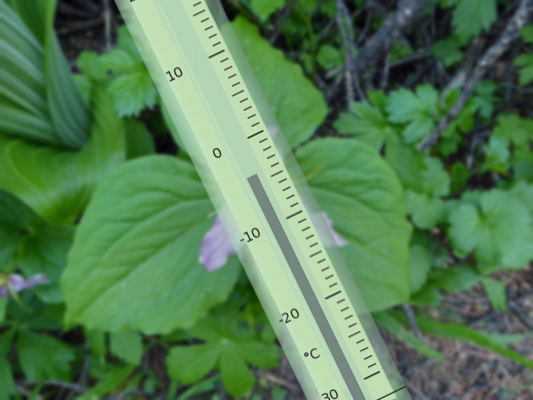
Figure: -4,°C
